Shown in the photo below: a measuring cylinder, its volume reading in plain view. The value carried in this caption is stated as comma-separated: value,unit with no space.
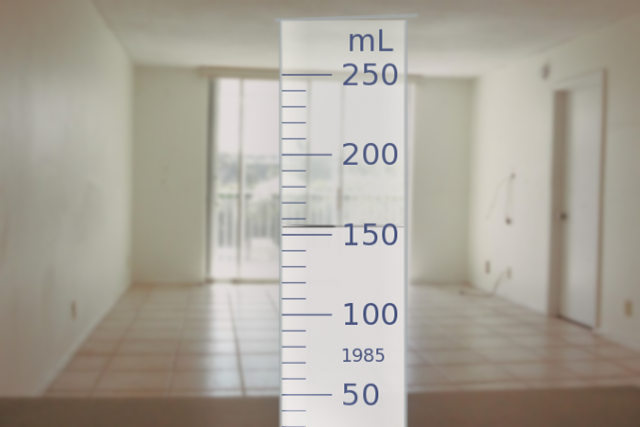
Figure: 155,mL
